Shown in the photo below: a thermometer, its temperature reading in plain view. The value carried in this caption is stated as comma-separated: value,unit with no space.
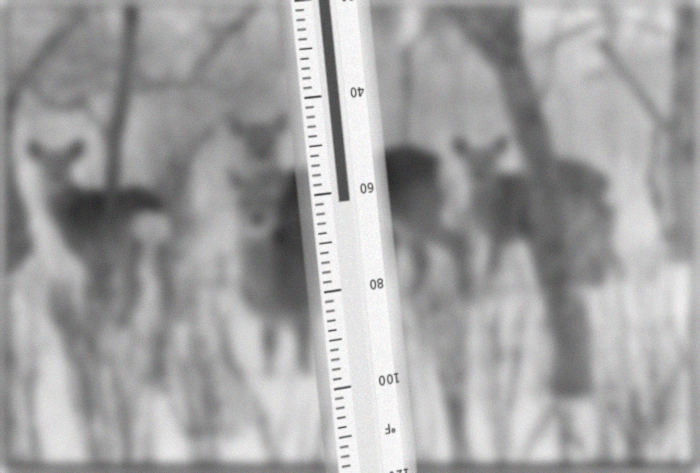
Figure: 62,°F
